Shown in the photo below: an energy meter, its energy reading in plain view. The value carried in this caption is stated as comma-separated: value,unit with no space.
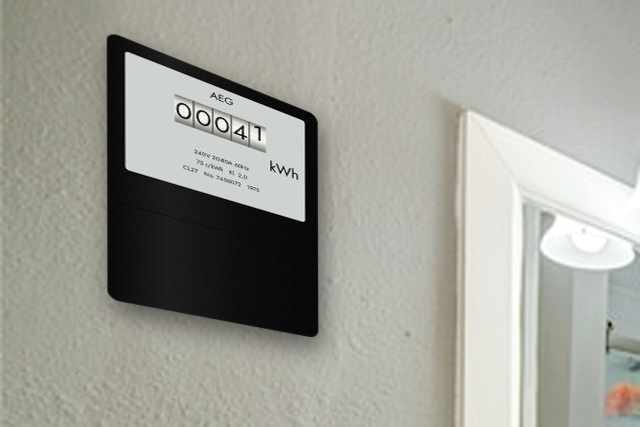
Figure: 41,kWh
